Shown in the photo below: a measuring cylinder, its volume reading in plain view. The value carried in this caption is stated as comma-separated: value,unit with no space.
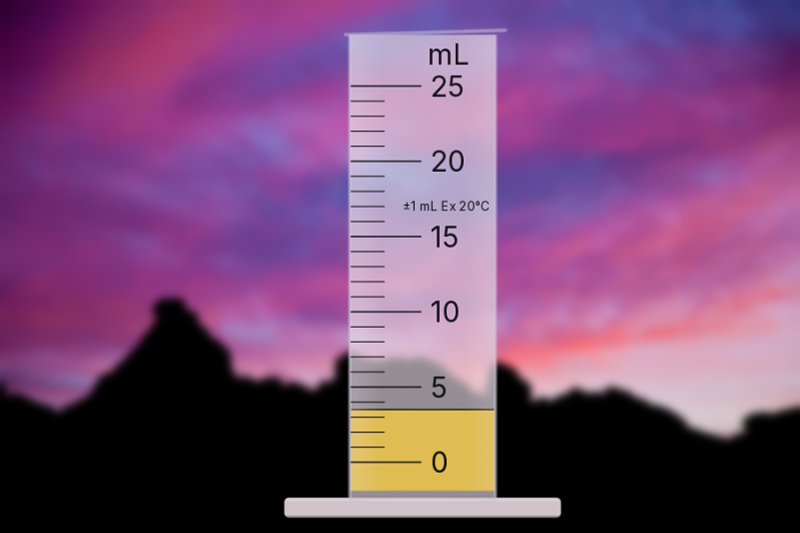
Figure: 3.5,mL
